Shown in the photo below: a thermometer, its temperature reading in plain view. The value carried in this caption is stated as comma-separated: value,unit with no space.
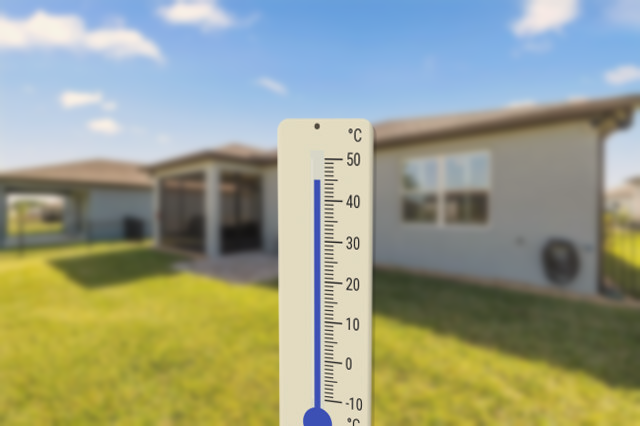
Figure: 45,°C
